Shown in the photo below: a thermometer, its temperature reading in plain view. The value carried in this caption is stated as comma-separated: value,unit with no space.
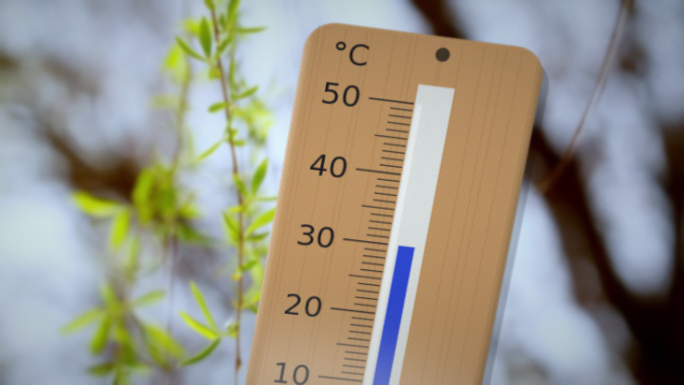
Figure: 30,°C
